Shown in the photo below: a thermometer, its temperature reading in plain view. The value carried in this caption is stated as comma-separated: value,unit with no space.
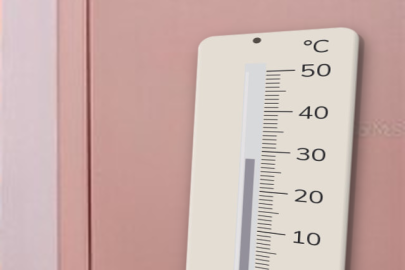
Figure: 28,°C
